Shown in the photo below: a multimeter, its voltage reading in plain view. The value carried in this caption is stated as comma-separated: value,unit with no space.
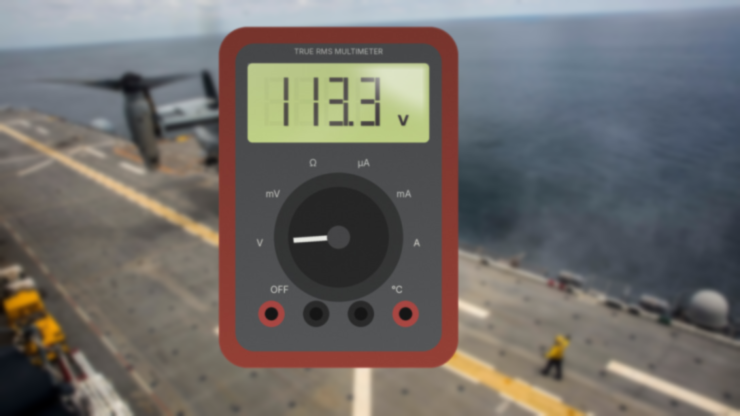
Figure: 113.3,V
